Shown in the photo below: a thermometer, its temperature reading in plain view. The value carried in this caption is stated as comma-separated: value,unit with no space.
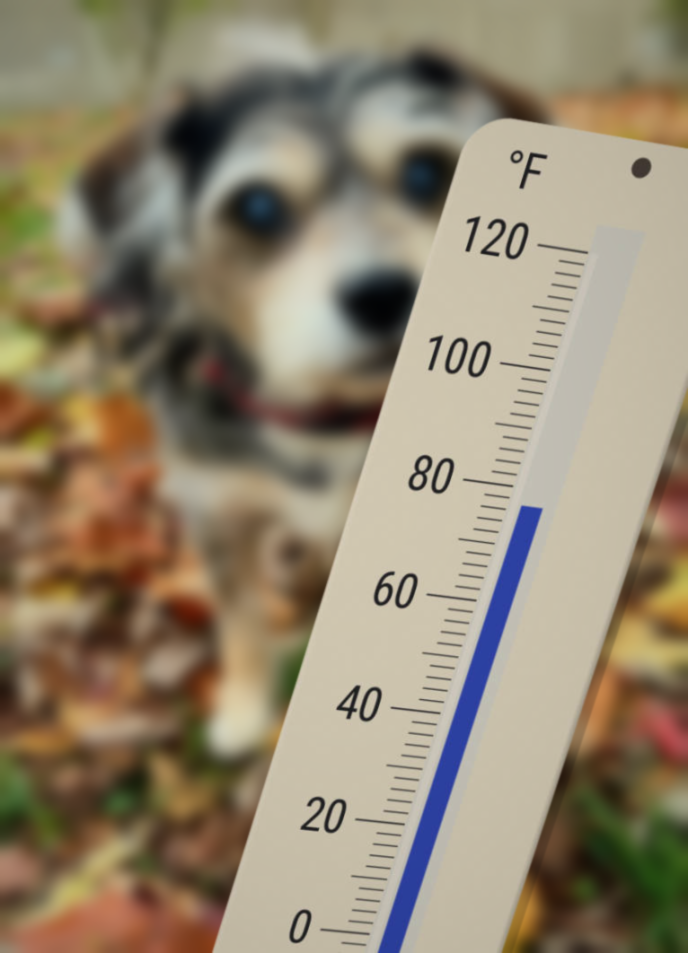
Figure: 77,°F
